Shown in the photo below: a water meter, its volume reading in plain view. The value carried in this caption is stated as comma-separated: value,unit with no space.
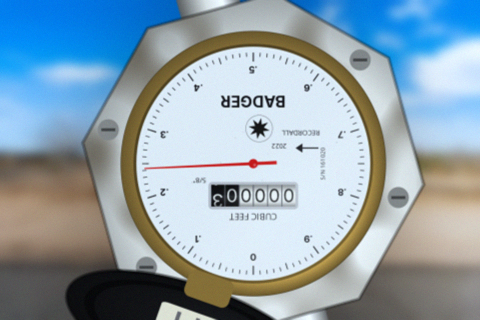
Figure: 3.24,ft³
